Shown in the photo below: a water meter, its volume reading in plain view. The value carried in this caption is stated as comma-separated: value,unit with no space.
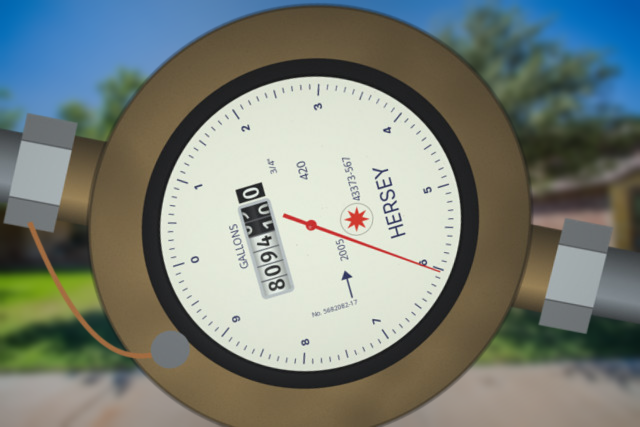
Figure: 8094096.0,gal
